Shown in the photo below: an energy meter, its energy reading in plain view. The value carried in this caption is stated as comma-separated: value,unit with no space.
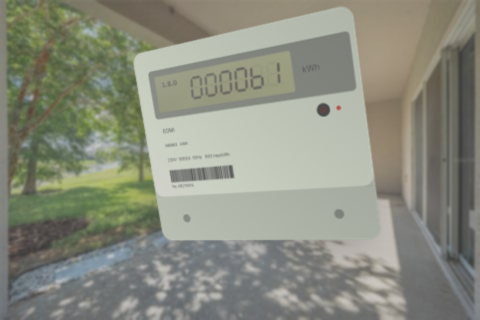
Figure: 61,kWh
